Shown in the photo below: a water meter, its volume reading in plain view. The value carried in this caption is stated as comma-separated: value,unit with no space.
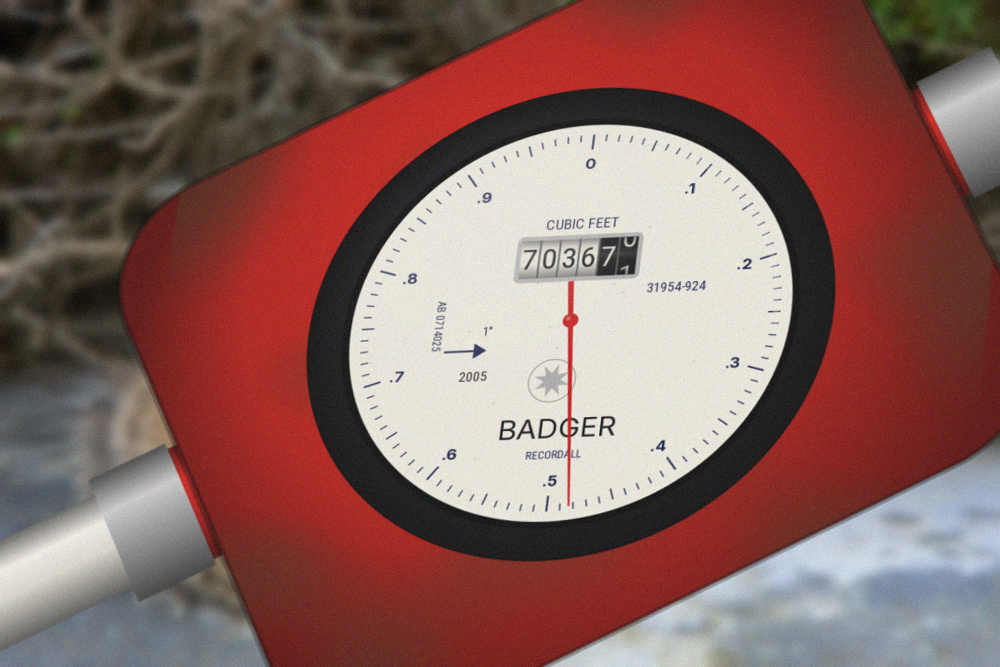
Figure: 703670.48,ft³
